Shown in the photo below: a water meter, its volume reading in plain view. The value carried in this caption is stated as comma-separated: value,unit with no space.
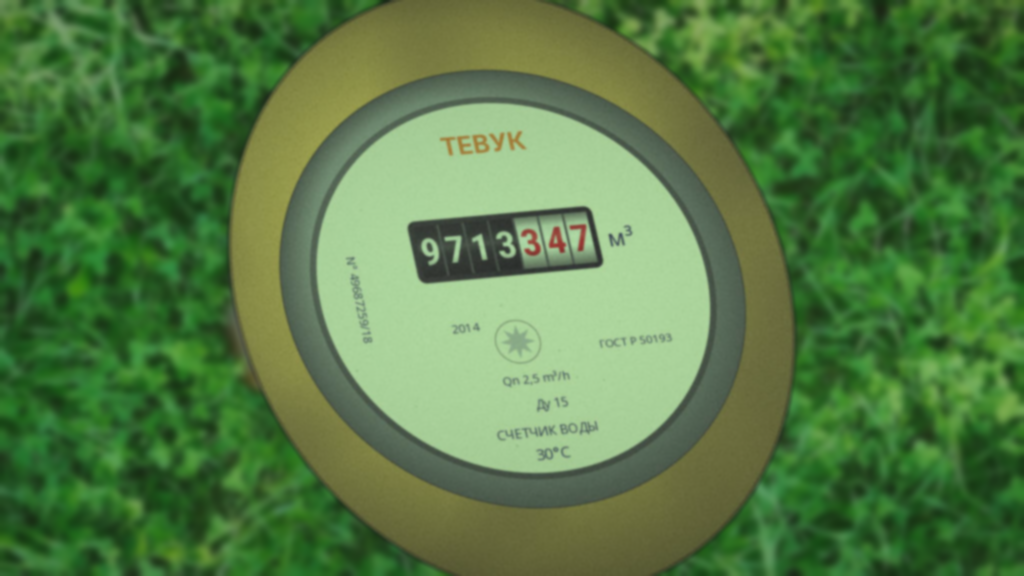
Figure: 9713.347,m³
